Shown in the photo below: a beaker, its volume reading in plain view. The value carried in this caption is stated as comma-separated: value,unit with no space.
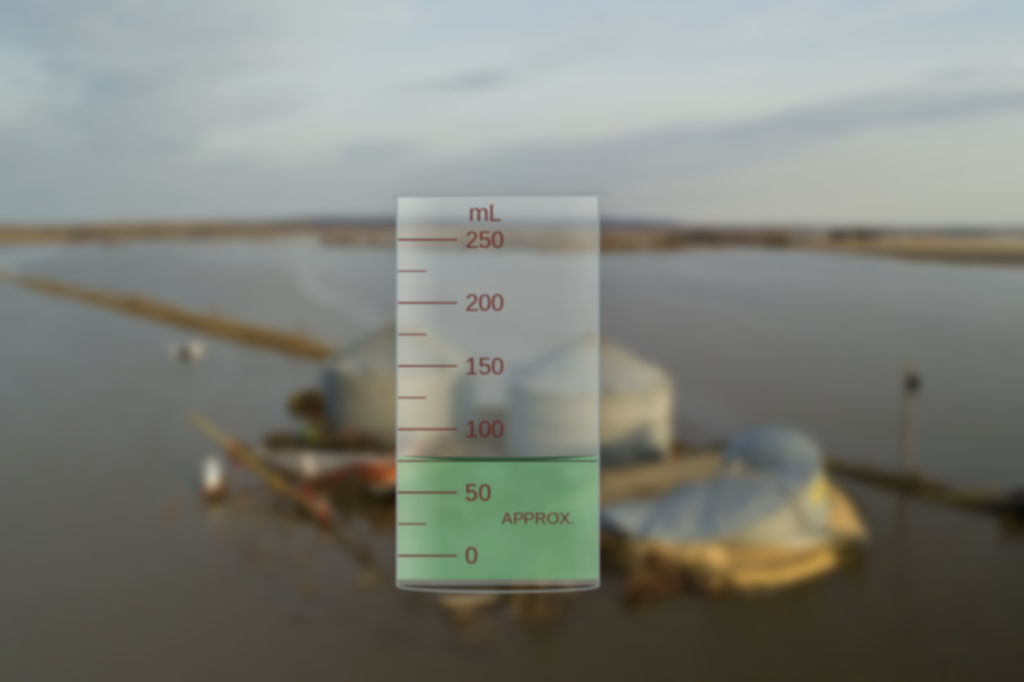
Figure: 75,mL
